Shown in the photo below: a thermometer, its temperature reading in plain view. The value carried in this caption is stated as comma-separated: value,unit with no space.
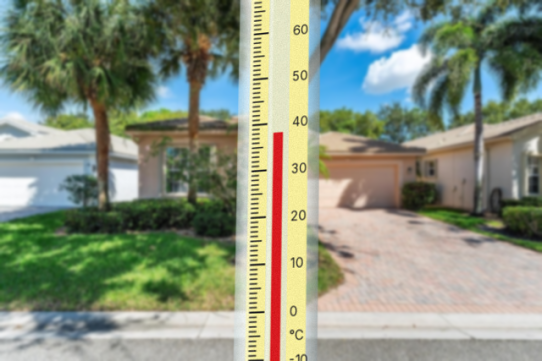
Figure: 38,°C
